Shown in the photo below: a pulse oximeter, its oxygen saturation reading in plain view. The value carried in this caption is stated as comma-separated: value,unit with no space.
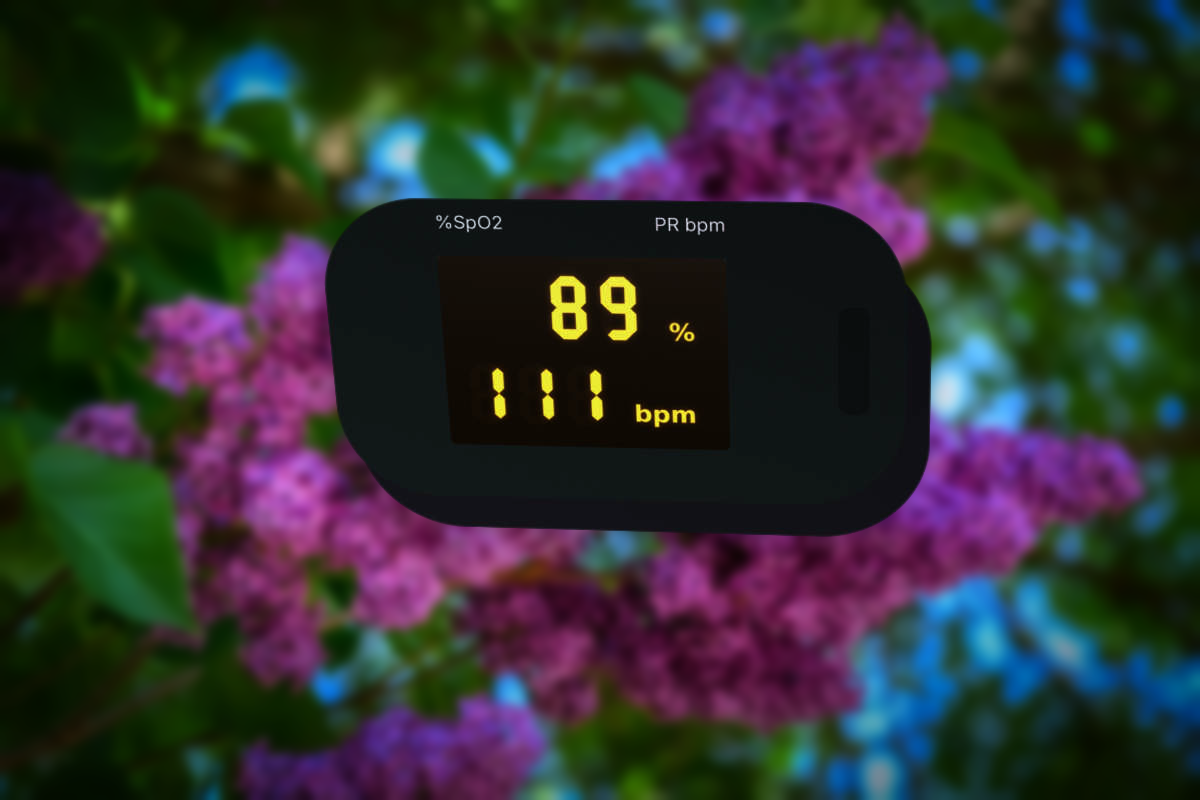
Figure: 89,%
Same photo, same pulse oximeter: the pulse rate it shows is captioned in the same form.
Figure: 111,bpm
